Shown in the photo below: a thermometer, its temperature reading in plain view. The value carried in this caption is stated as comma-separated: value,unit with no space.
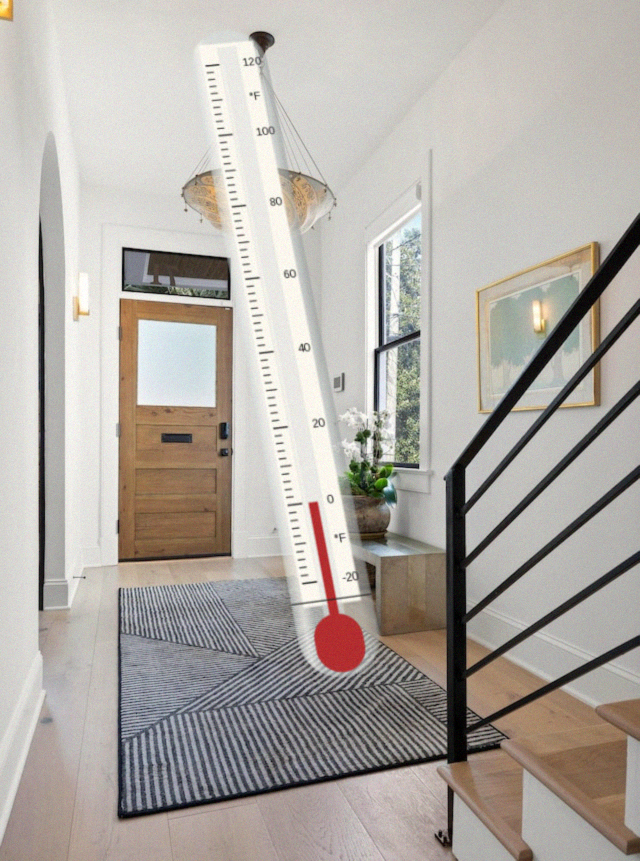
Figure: 0,°F
